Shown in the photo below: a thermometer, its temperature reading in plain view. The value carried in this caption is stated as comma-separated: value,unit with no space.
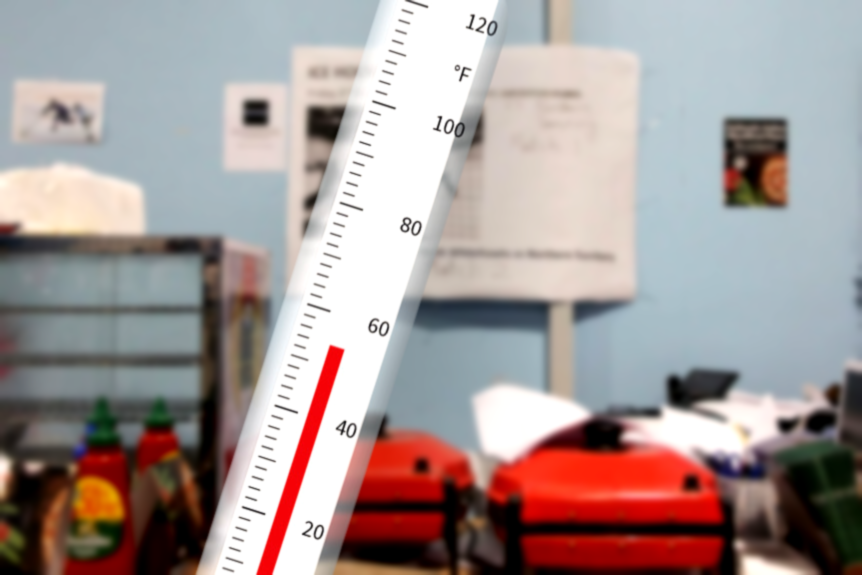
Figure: 54,°F
